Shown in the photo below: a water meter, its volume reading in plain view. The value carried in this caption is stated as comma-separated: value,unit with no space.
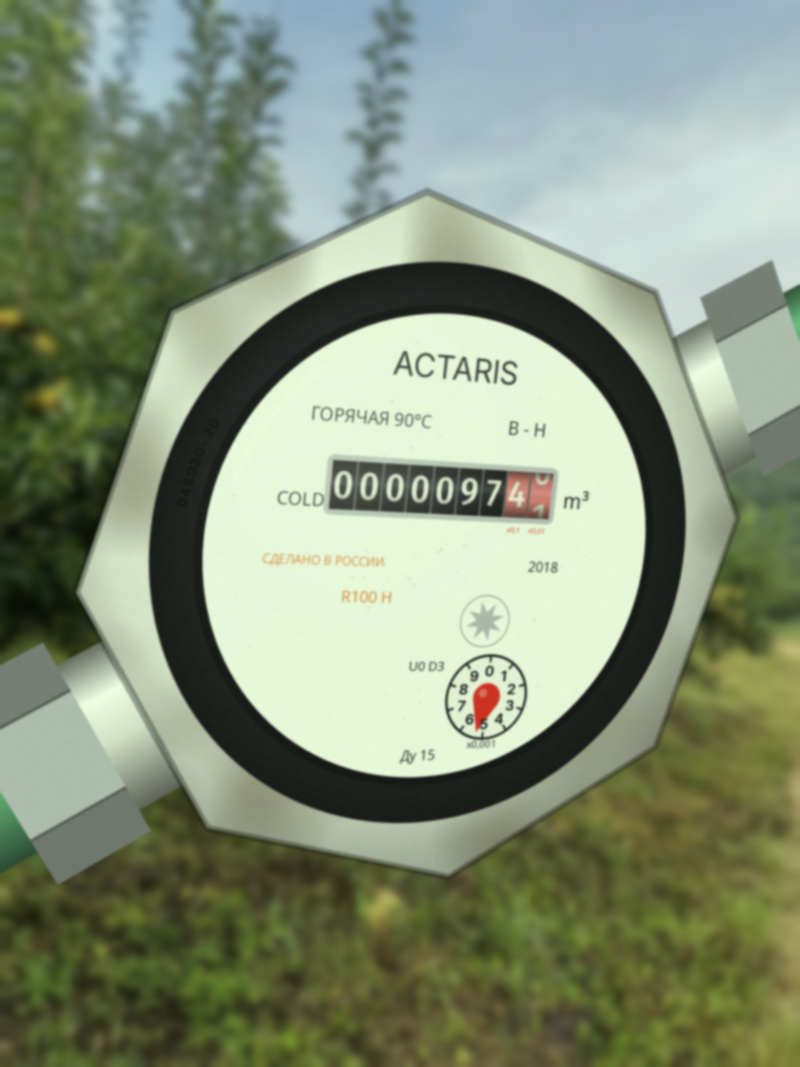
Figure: 97.405,m³
